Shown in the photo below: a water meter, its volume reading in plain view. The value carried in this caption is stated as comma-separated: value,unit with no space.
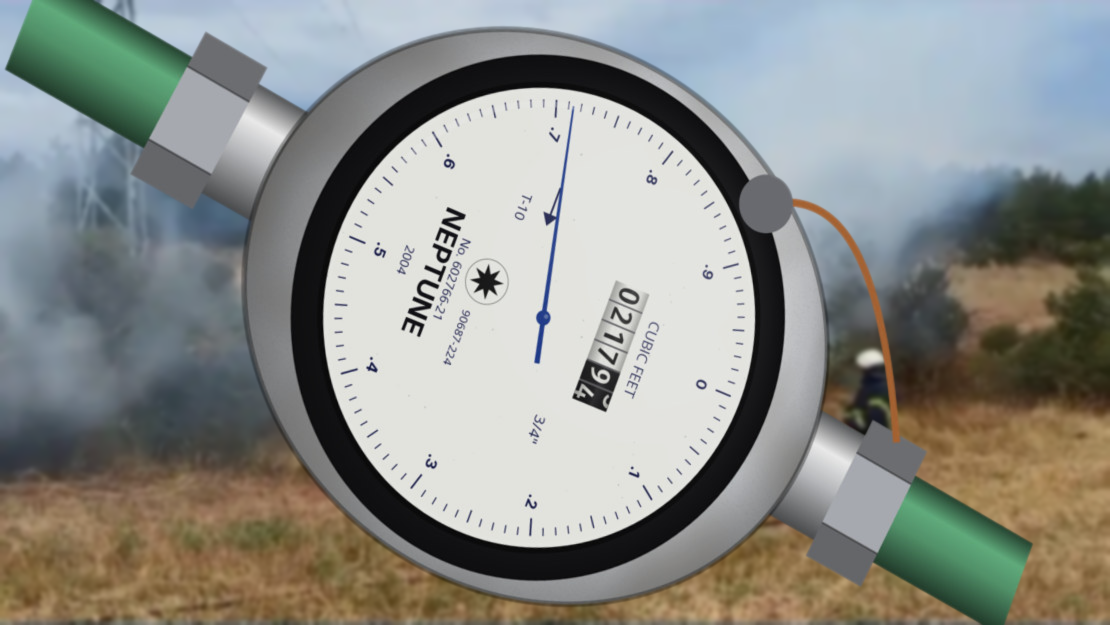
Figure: 21793.71,ft³
